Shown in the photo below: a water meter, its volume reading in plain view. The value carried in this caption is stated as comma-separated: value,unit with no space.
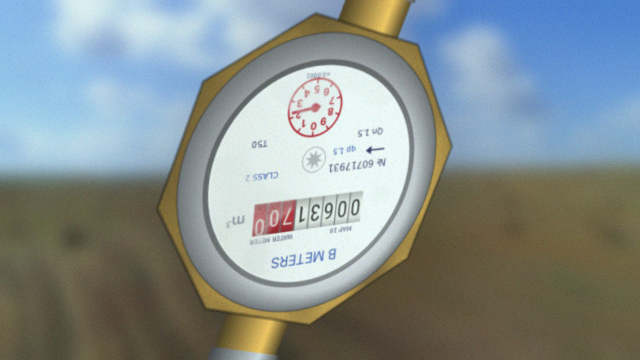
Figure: 631.7002,m³
